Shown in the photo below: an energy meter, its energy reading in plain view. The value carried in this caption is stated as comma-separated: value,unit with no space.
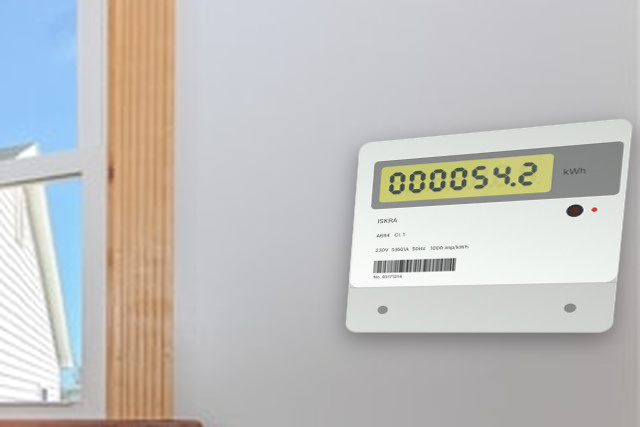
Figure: 54.2,kWh
